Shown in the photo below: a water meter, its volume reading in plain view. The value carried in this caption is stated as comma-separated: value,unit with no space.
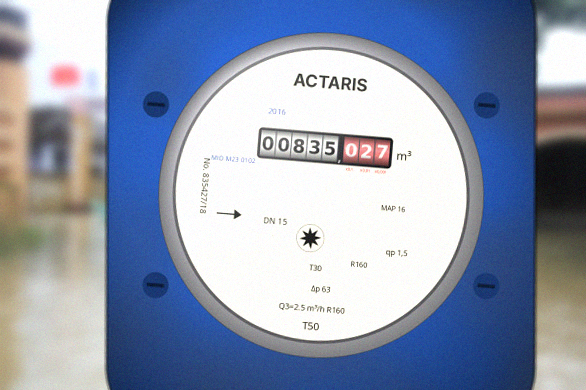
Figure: 835.027,m³
